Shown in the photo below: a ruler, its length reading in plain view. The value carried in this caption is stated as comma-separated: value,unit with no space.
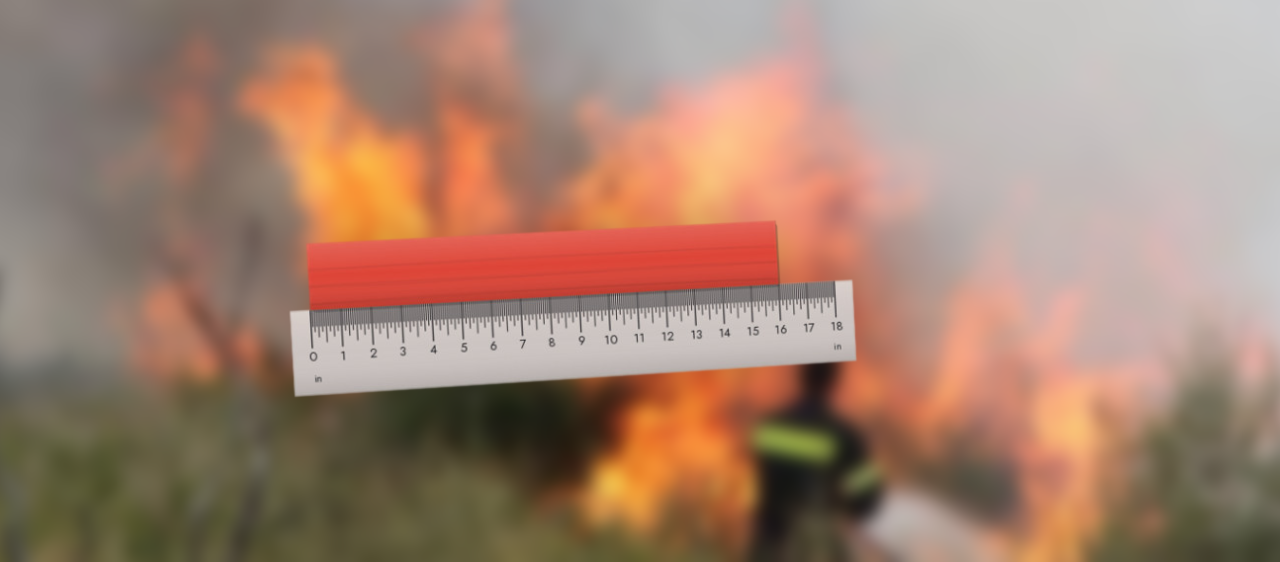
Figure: 16,in
